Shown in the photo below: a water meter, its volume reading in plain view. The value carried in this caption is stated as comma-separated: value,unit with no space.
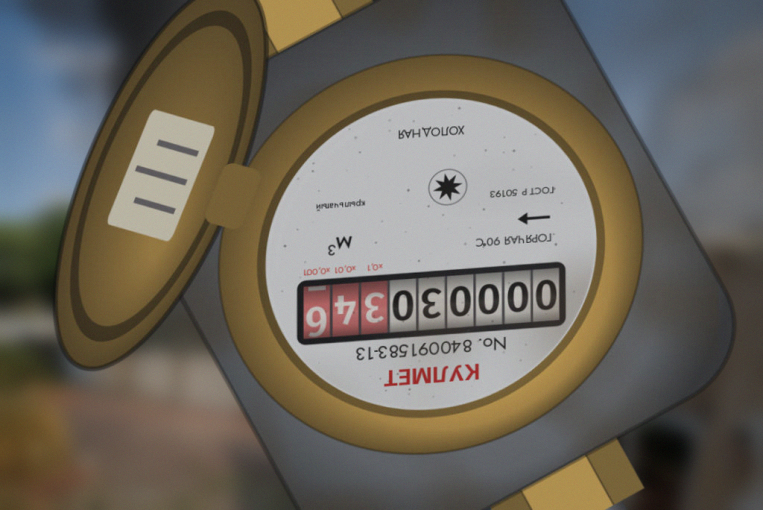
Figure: 30.346,m³
